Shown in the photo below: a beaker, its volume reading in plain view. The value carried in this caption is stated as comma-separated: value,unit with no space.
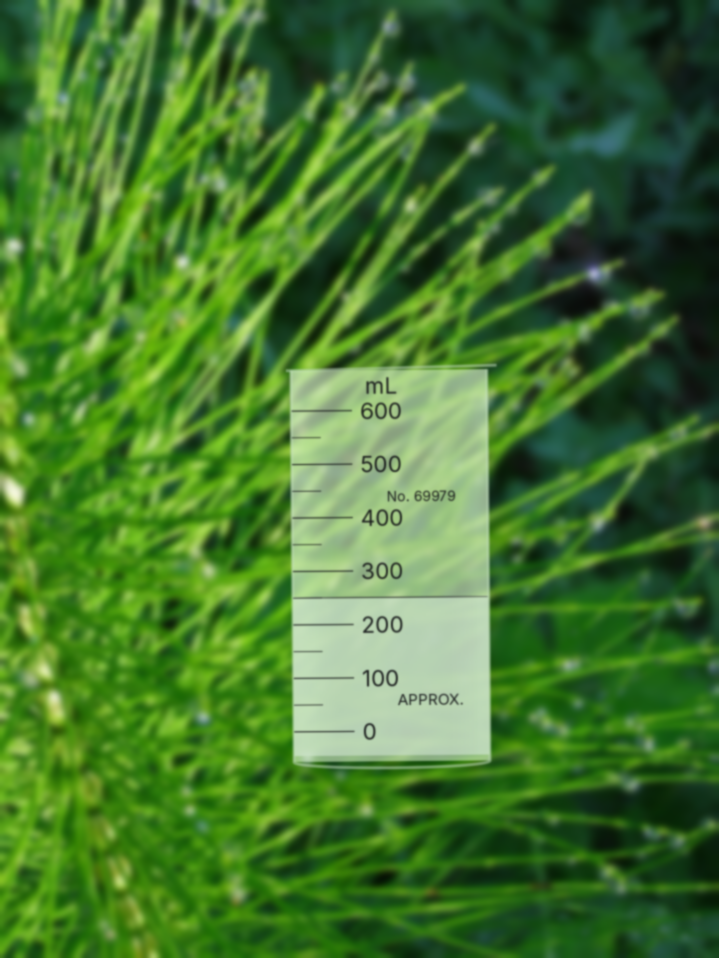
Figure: 250,mL
